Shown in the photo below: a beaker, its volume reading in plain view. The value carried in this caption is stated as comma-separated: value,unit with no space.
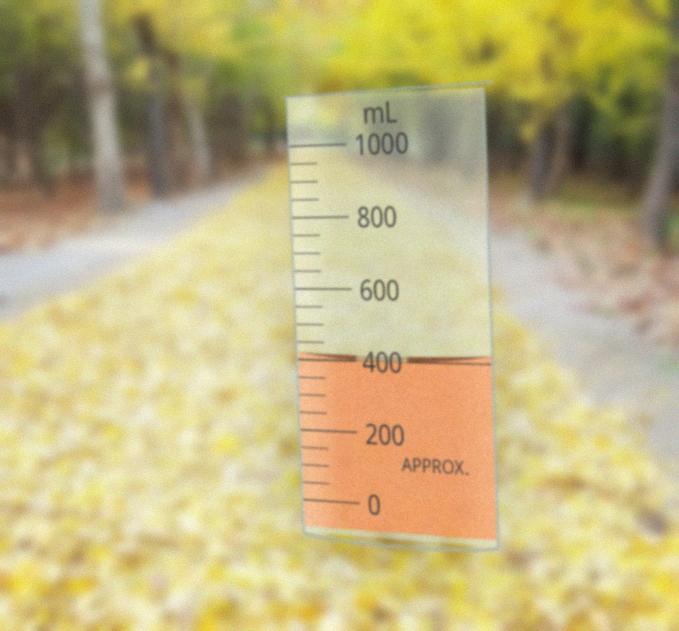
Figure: 400,mL
